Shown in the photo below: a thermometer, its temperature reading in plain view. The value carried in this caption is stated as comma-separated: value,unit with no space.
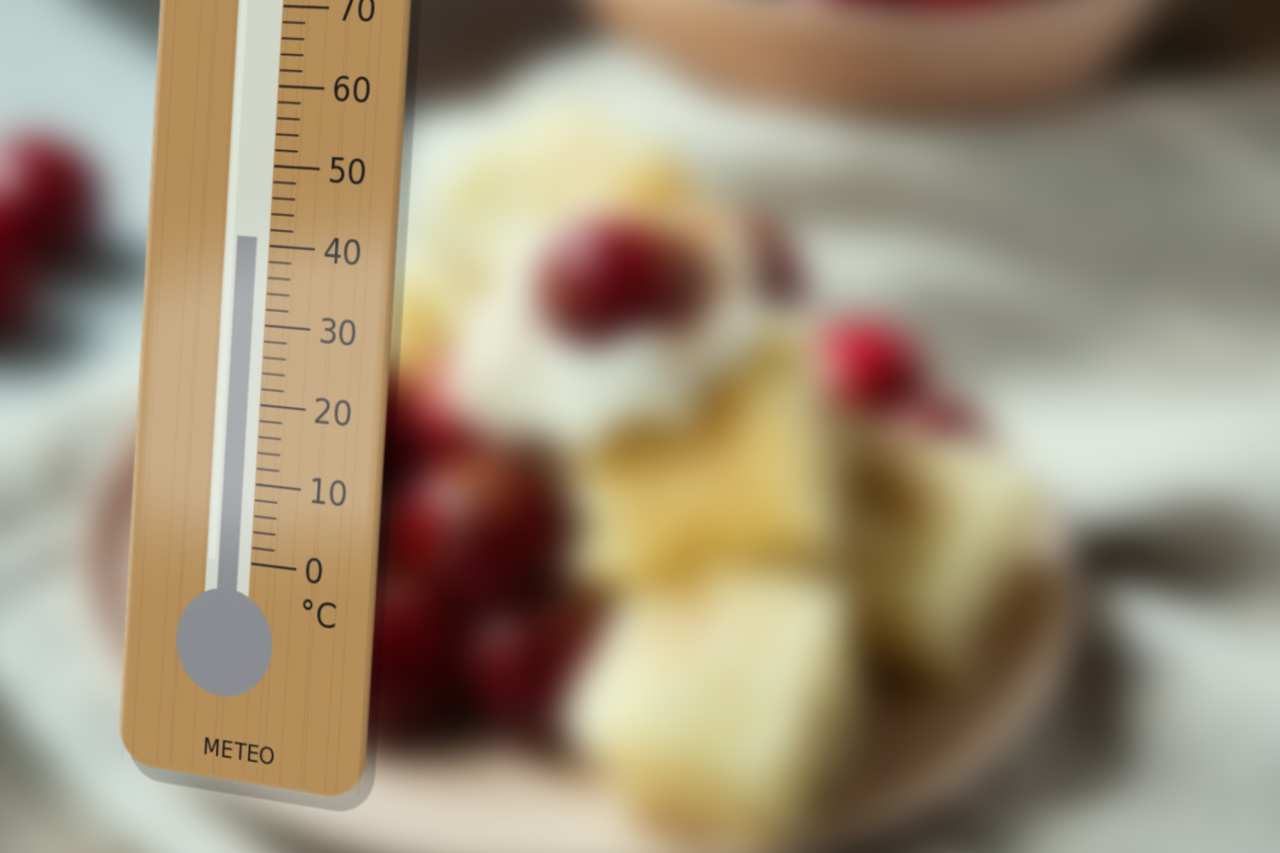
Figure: 41,°C
